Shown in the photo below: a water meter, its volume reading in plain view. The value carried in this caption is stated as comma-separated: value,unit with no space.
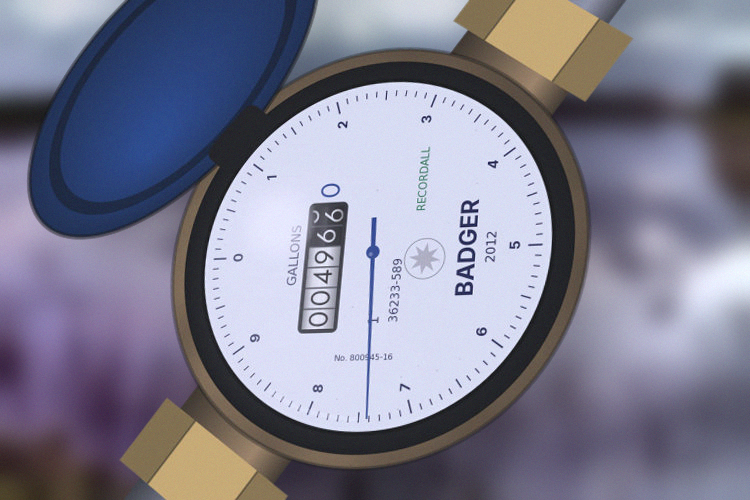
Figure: 49657.4,gal
